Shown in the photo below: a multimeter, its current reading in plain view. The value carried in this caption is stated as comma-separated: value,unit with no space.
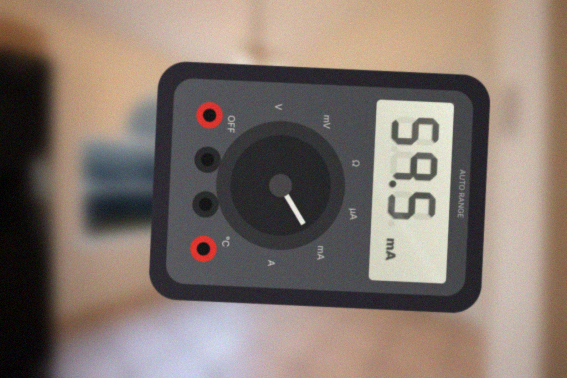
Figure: 59.5,mA
